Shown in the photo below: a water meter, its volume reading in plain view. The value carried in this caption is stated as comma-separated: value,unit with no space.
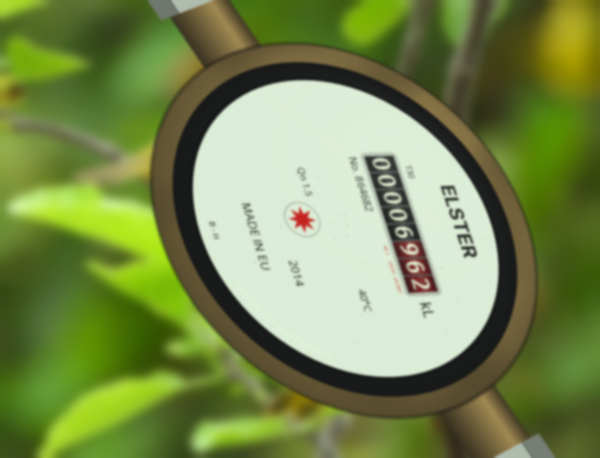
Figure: 6.962,kL
